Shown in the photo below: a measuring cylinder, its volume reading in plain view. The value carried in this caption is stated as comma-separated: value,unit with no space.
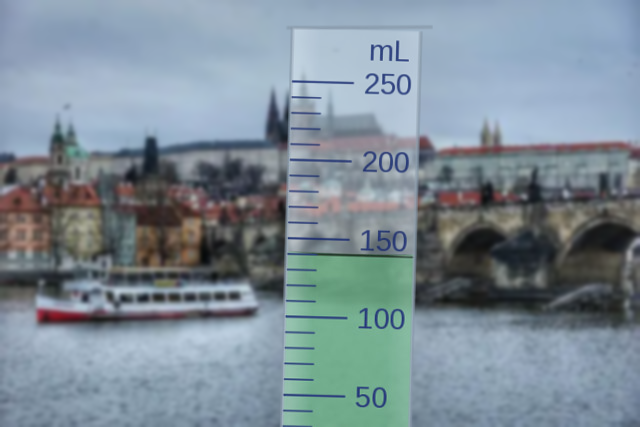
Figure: 140,mL
